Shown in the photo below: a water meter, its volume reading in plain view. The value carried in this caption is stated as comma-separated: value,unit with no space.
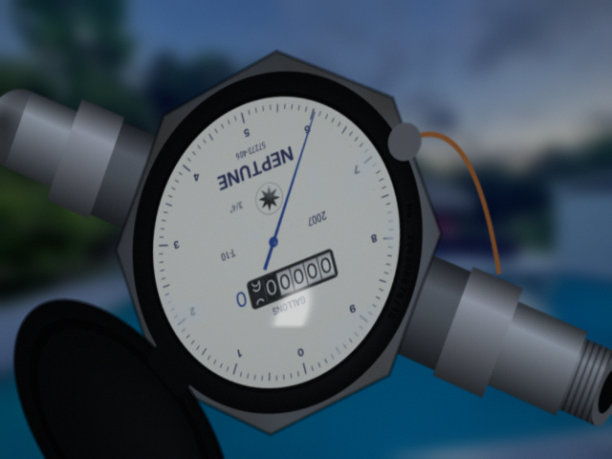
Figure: 56.0,gal
